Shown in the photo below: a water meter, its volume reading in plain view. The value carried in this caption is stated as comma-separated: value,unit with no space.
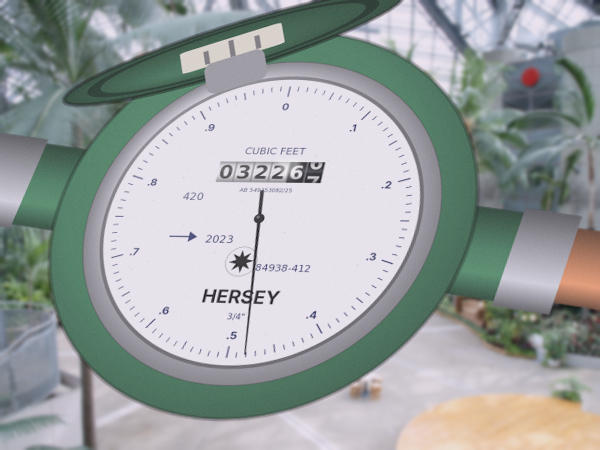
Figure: 32266.48,ft³
